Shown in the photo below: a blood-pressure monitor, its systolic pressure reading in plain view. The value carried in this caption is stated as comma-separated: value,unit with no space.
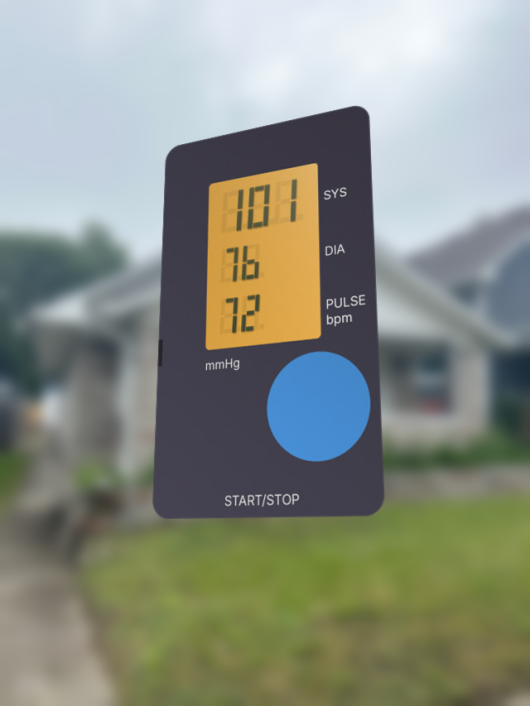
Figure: 101,mmHg
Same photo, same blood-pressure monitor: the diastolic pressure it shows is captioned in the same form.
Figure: 76,mmHg
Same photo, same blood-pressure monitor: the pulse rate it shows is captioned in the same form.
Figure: 72,bpm
